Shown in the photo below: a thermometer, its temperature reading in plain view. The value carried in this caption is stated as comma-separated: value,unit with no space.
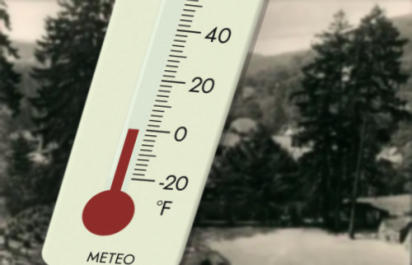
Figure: 0,°F
